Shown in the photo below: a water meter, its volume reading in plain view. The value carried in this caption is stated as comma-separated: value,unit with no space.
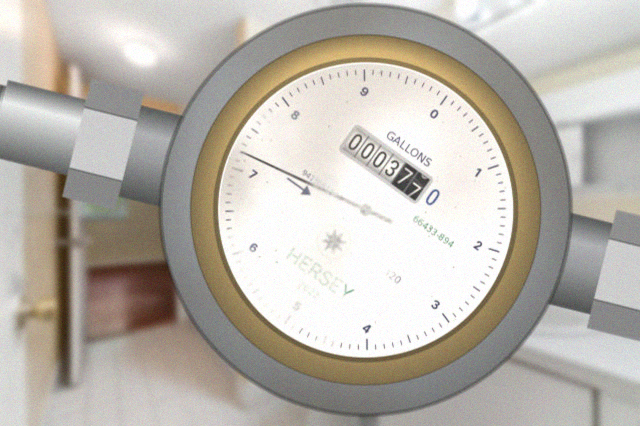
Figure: 3767.2,gal
